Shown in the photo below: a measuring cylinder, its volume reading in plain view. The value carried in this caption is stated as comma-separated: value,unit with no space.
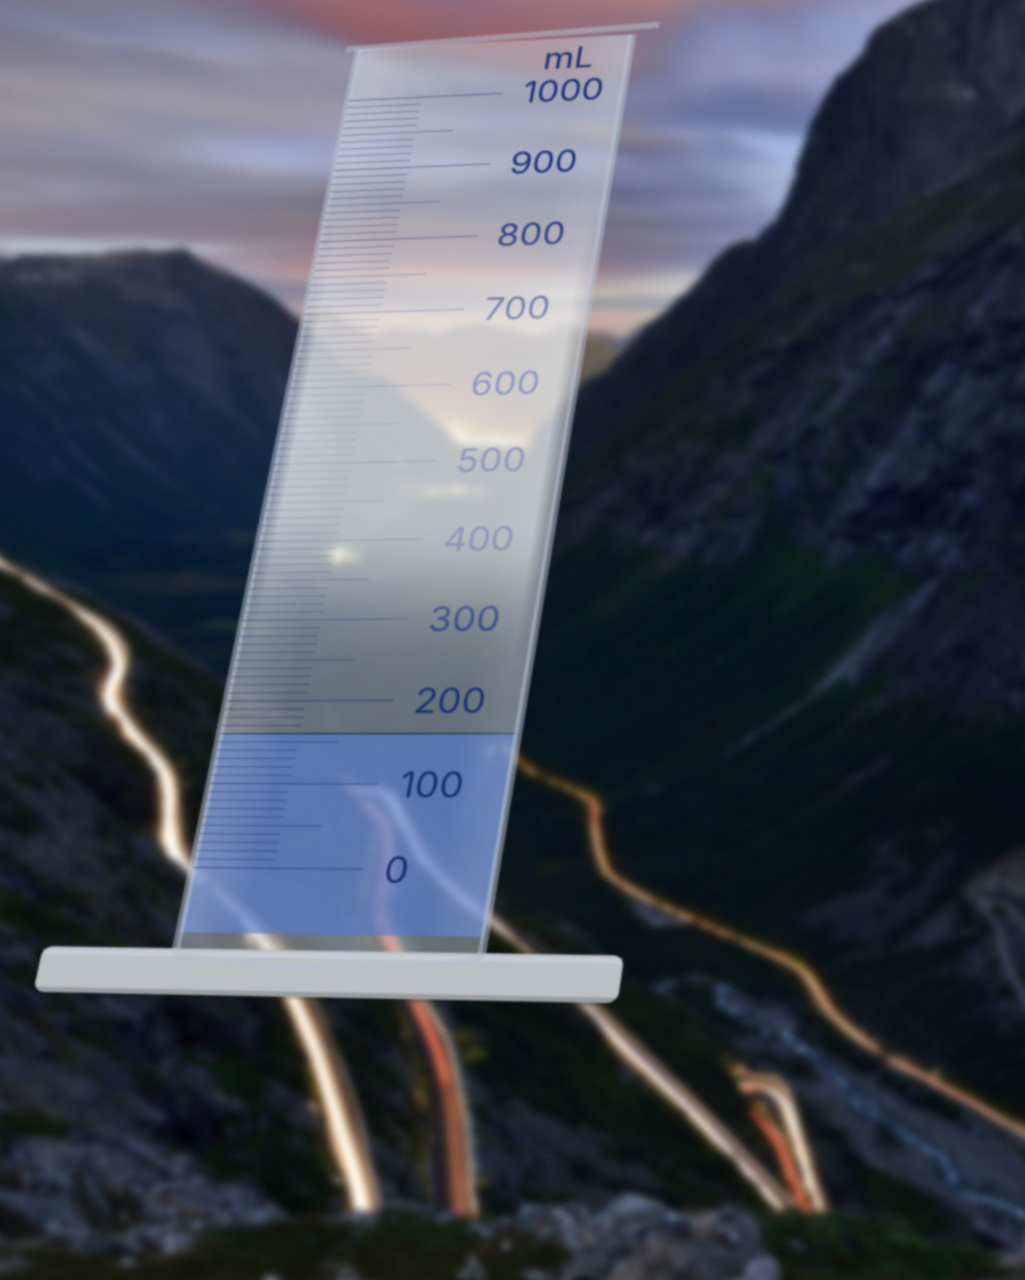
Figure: 160,mL
